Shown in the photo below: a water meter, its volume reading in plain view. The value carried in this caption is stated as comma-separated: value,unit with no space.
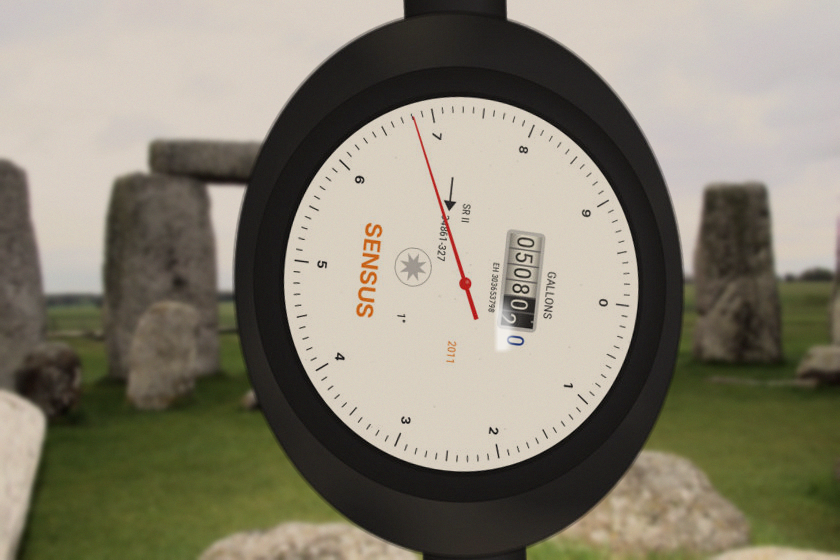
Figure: 508016.8,gal
